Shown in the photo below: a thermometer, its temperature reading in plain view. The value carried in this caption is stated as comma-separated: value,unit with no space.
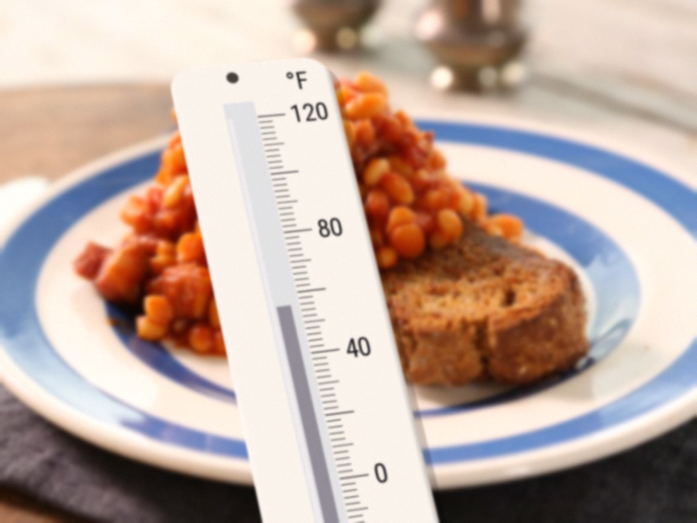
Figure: 56,°F
